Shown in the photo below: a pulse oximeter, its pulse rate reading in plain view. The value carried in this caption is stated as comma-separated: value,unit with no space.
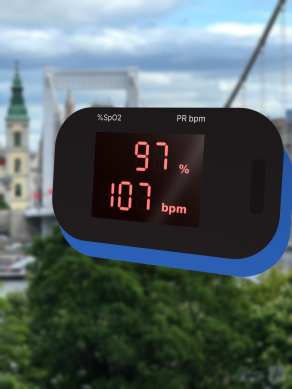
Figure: 107,bpm
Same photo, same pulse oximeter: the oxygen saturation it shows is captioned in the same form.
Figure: 97,%
